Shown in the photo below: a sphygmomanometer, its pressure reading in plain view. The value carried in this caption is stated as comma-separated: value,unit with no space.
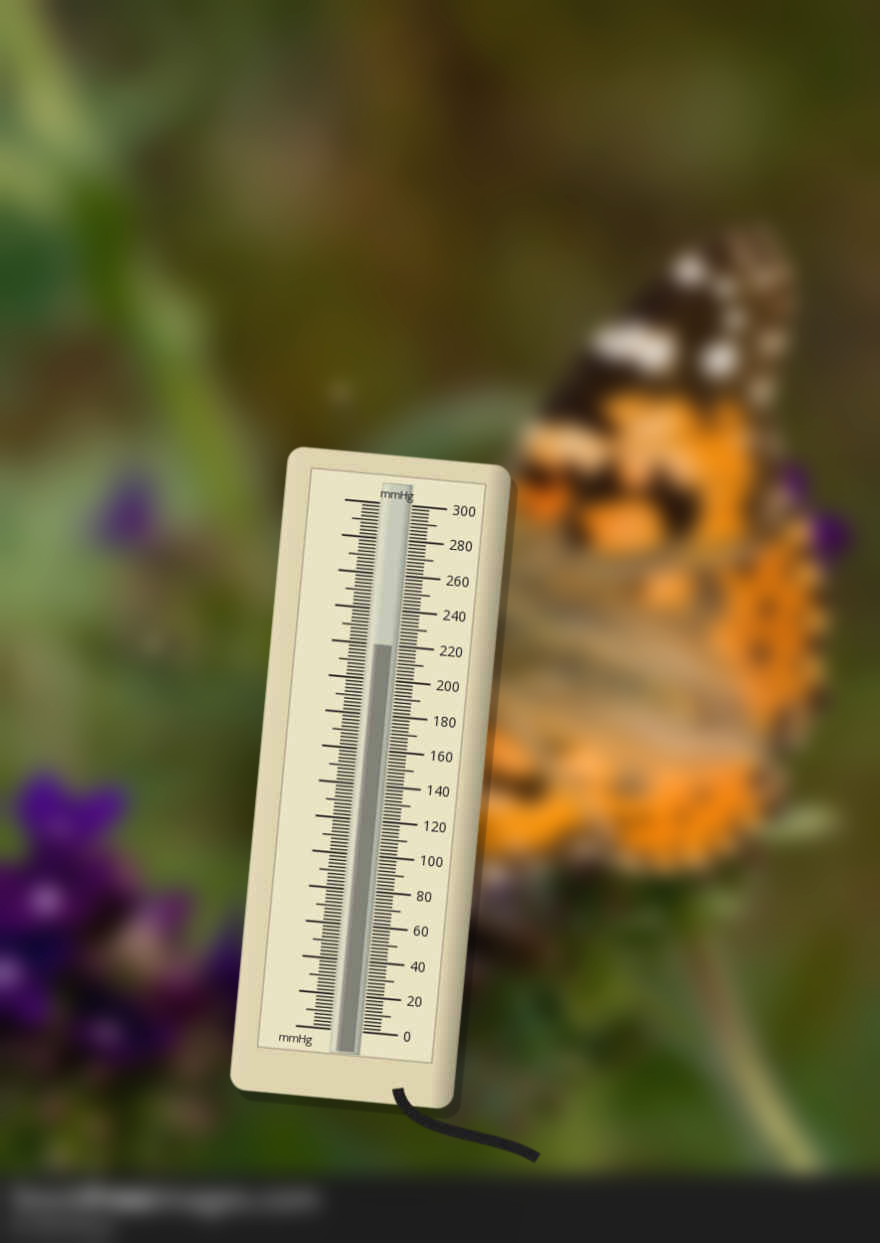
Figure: 220,mmHg
